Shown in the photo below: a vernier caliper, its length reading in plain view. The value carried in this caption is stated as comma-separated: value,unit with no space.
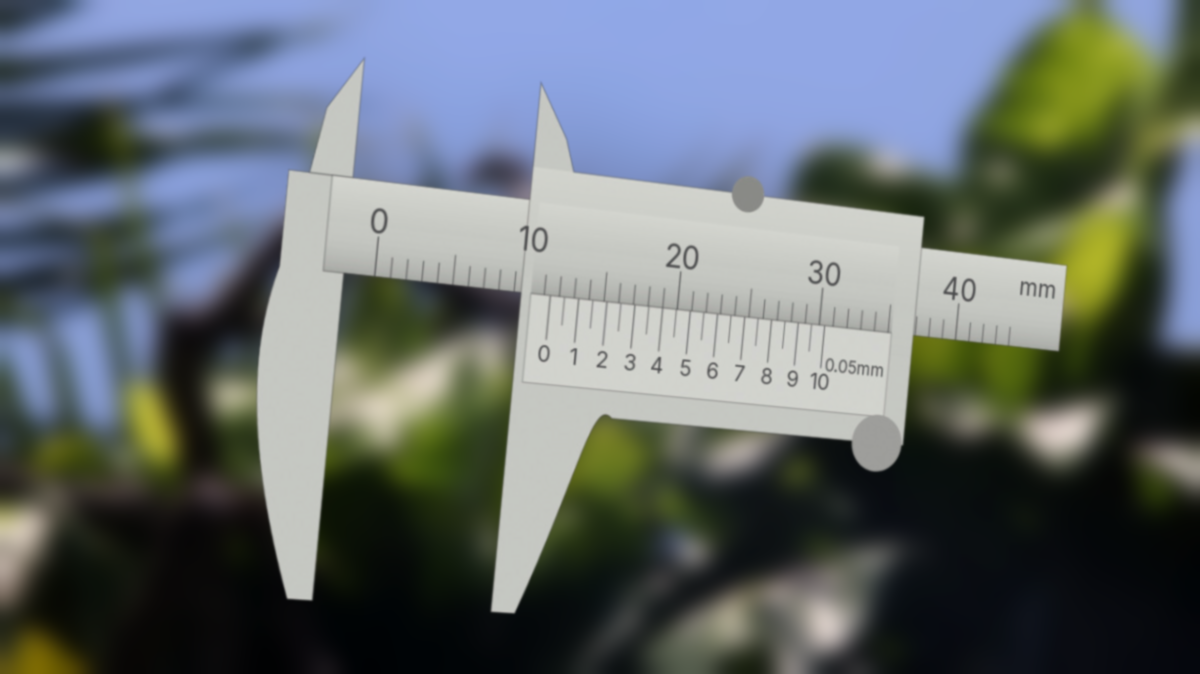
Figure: 11.4,mm
